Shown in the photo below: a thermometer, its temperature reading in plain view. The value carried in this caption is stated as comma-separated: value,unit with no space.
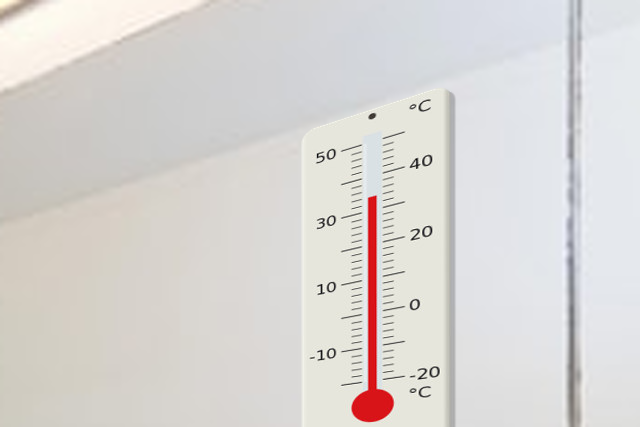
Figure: 34,°C
